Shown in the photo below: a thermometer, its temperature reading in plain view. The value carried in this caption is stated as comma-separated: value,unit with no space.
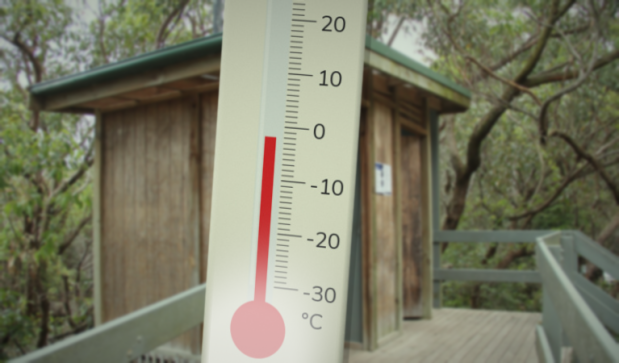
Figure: -2,°C
